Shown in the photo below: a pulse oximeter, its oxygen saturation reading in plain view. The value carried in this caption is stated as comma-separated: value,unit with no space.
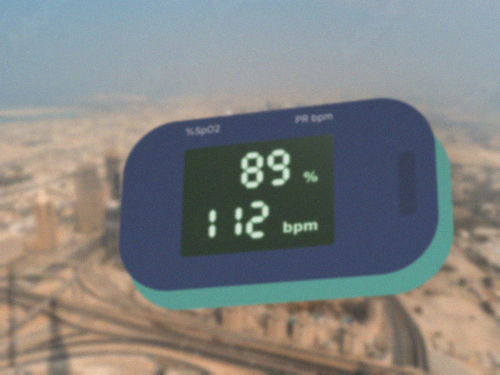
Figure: 89,%
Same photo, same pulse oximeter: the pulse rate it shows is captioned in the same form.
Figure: 112,bpm
